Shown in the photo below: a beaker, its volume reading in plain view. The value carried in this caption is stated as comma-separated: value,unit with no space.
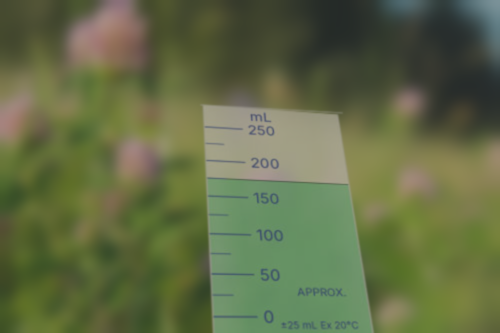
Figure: 175,mL
